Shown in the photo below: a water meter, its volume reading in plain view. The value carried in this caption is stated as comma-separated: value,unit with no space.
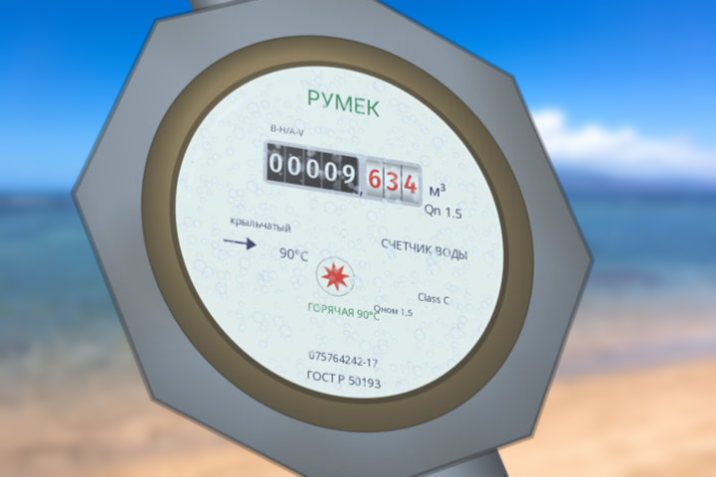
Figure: 9.634,m³
